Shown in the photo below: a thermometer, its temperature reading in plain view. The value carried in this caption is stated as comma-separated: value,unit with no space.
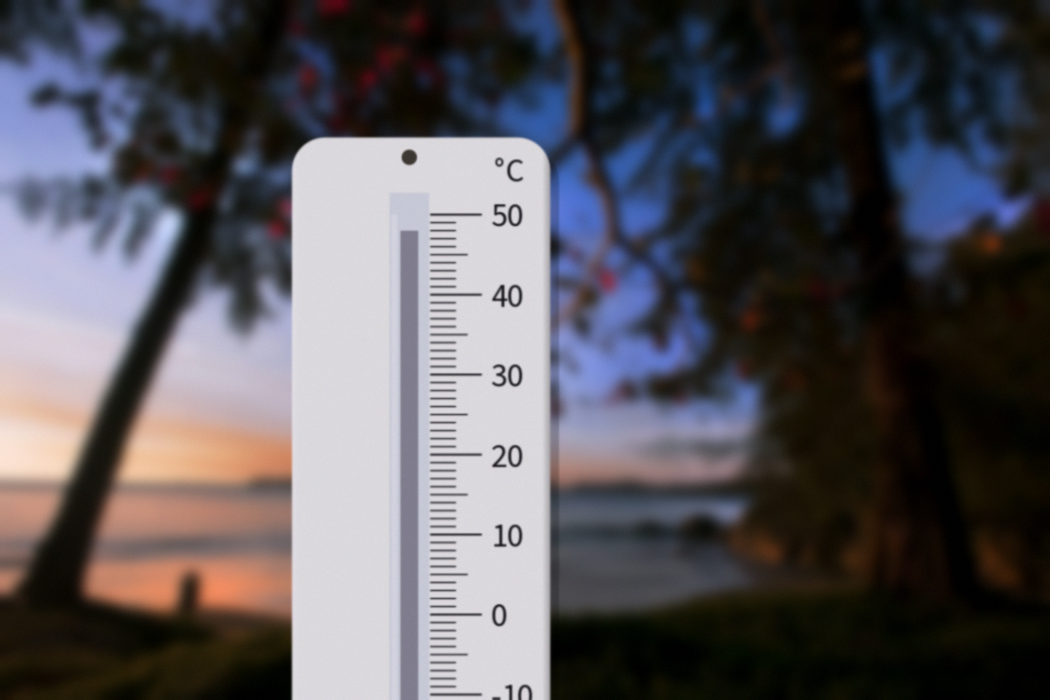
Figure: 48,°C
